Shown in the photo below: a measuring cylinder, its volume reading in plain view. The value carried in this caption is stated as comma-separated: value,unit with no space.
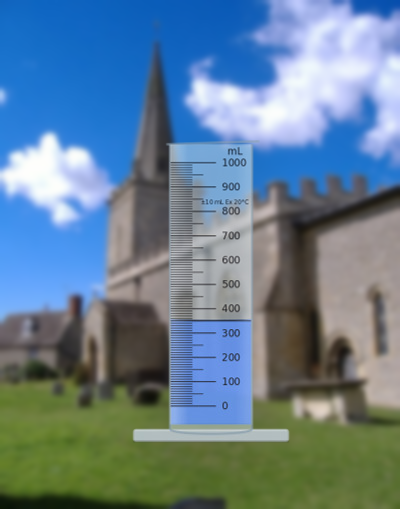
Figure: 350,mL
